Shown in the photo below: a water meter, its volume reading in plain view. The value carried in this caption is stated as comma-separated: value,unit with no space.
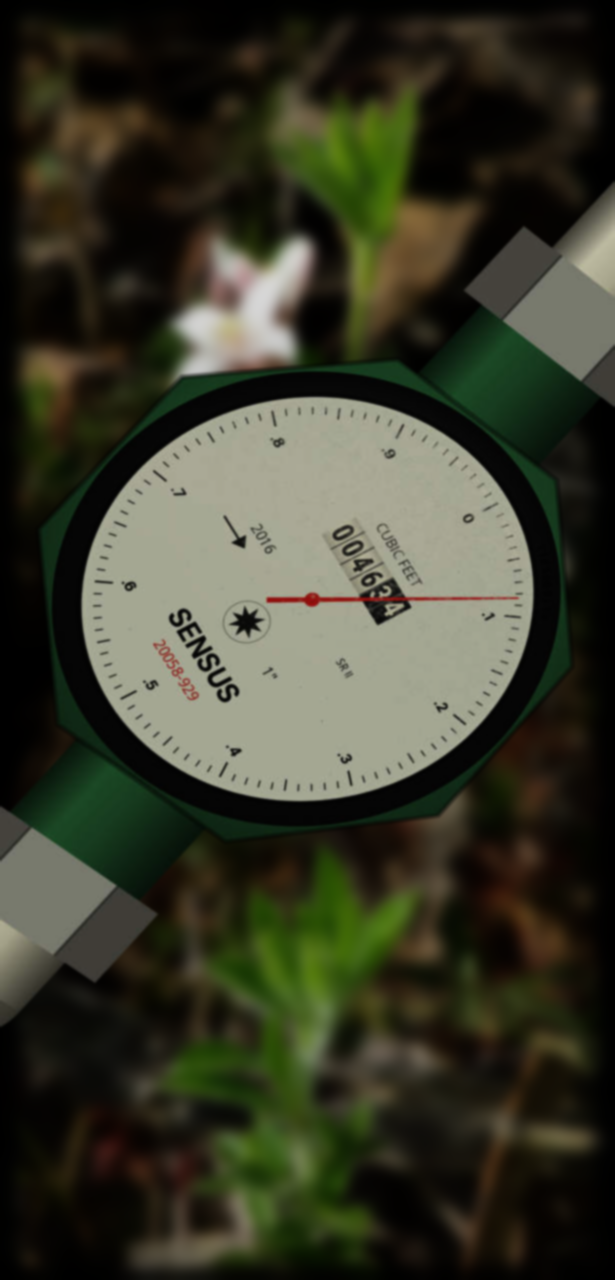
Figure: 4634.08,ft³
